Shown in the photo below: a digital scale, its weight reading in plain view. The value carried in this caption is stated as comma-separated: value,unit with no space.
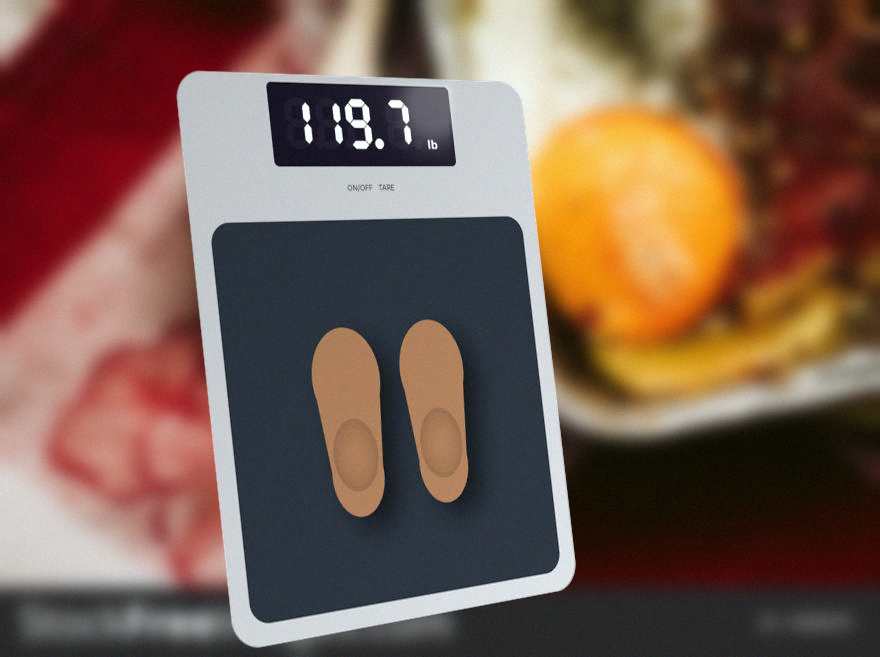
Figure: 119.7,lb
